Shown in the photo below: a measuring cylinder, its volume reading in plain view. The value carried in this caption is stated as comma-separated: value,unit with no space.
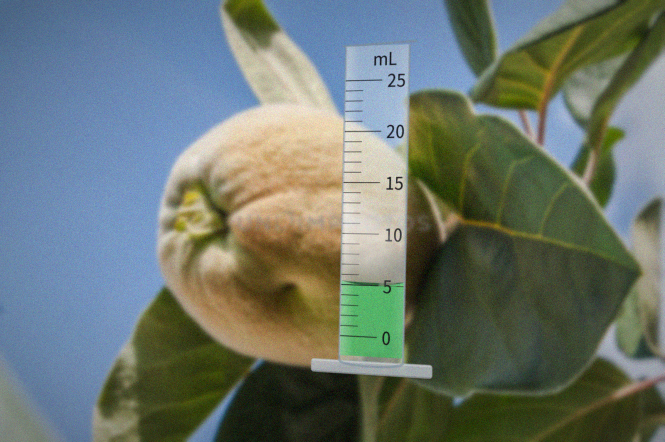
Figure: 5,mL
